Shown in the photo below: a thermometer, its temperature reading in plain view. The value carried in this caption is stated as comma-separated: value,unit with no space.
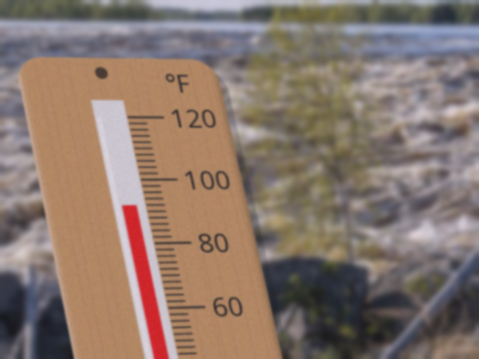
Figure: 92,°F
